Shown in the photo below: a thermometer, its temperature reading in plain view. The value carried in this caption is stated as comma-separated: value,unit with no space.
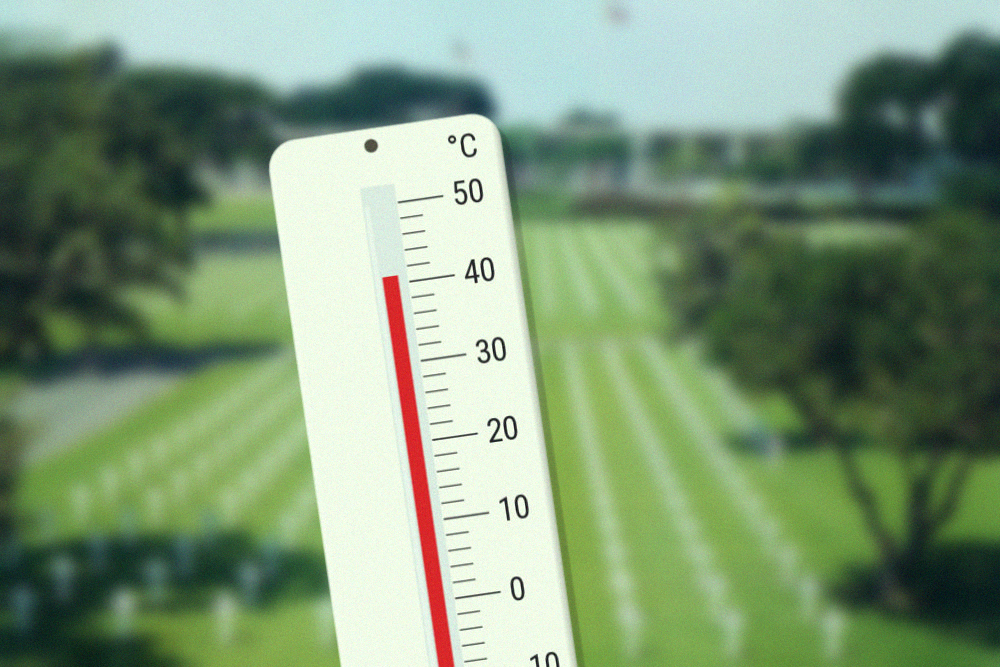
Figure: 41,°C
